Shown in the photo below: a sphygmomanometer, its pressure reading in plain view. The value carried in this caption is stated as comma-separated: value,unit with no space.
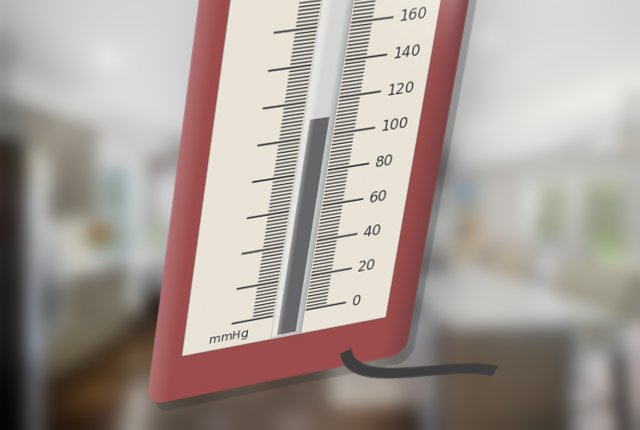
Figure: 110,mmHg
